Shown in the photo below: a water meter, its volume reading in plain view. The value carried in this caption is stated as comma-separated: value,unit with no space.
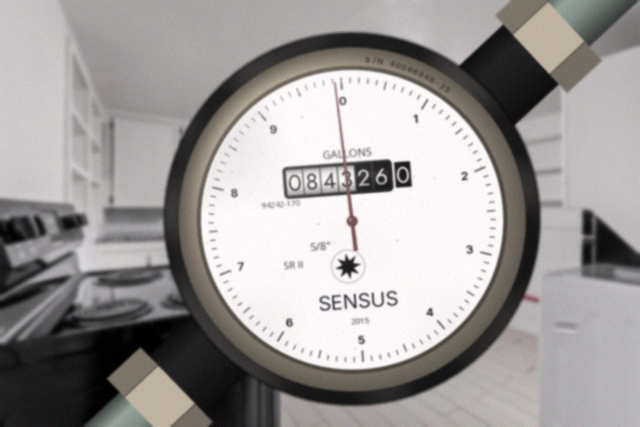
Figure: 843259.9,gal
